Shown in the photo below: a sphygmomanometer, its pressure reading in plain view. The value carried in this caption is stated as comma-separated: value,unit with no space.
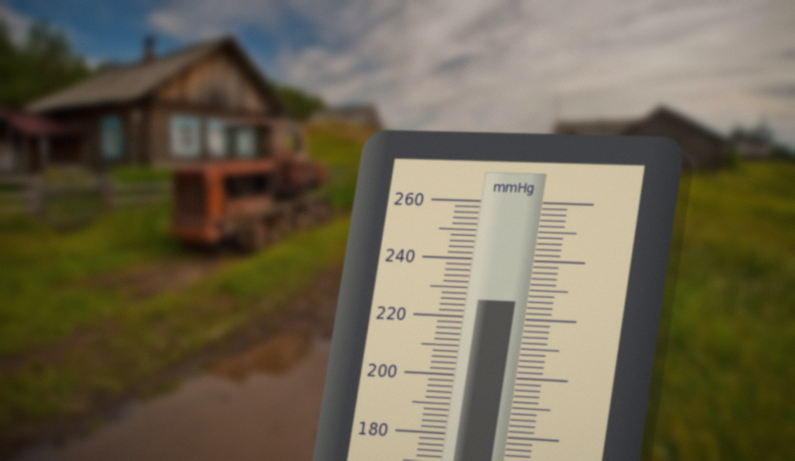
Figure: 226,mmHg
